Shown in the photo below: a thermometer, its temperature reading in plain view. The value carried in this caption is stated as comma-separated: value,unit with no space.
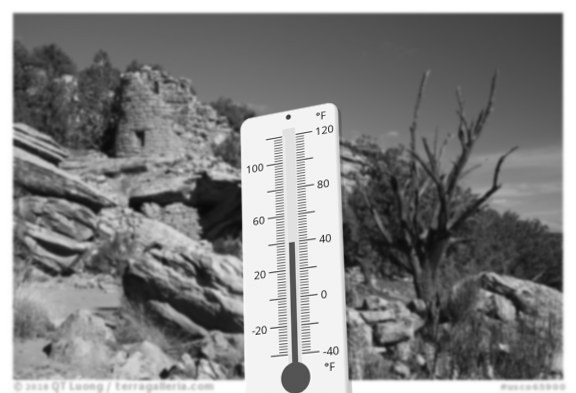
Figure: 40,°F
